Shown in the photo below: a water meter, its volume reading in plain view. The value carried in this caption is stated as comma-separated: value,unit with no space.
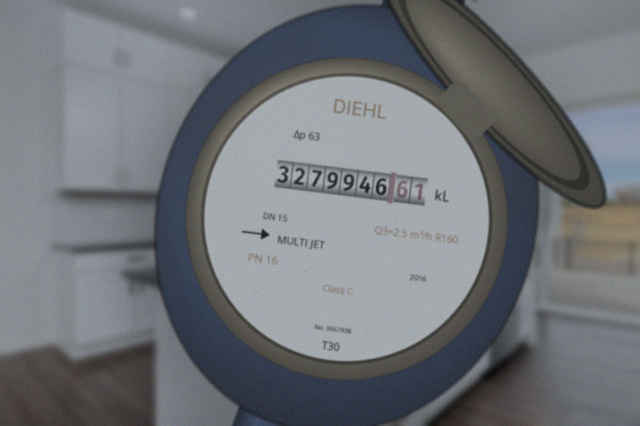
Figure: 3279946.61,kL
